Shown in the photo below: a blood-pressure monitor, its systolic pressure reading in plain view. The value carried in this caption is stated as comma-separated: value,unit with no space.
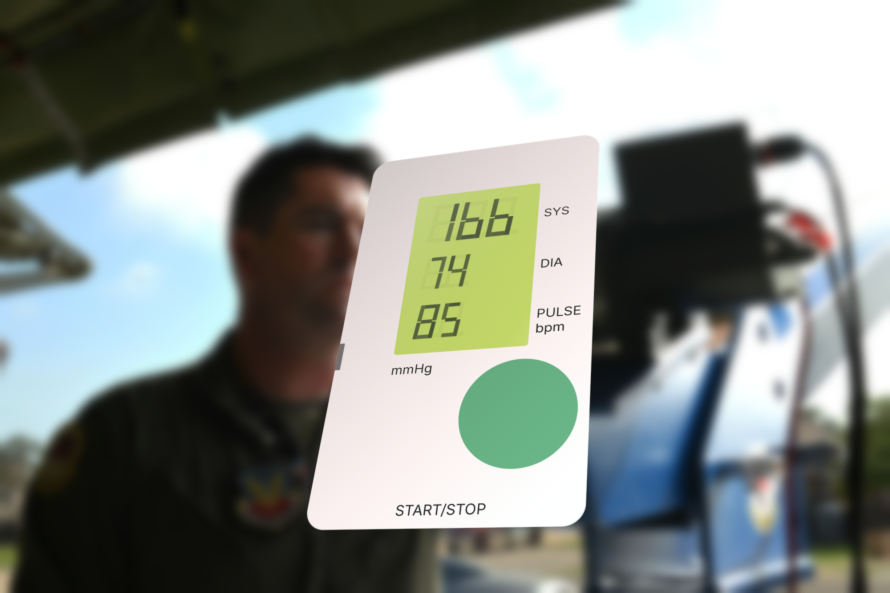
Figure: 166,mmHg
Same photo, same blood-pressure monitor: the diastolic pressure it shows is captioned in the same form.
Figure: 74,mmHg
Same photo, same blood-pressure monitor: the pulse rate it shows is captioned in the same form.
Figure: 85,bpm
